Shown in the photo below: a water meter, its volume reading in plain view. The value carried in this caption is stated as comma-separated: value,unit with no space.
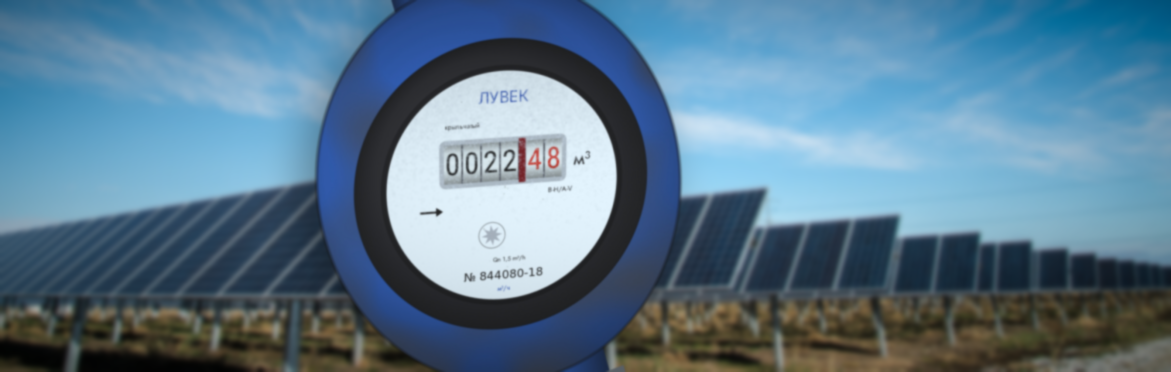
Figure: 22.48,m³
